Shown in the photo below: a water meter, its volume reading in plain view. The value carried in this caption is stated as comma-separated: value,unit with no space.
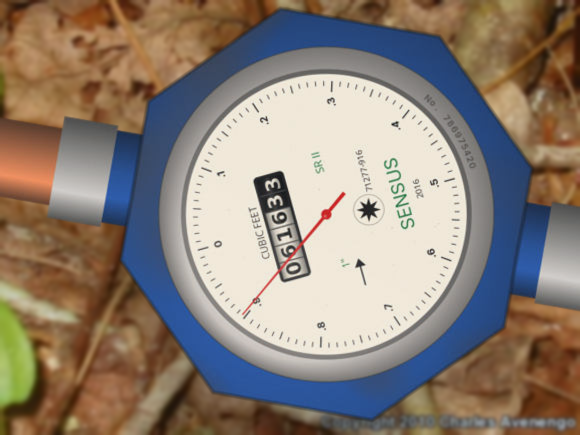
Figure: 61632.90,ft³
